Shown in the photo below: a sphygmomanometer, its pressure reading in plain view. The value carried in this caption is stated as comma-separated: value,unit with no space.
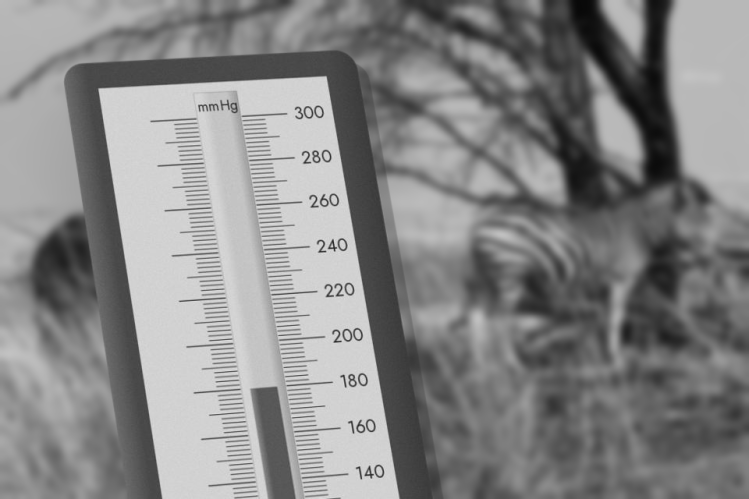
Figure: 180,mmHg
